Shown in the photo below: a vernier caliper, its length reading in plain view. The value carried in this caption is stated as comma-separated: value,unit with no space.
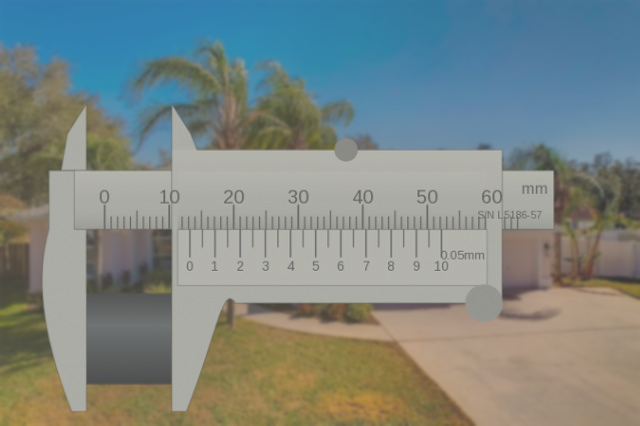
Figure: 13.2,mm
